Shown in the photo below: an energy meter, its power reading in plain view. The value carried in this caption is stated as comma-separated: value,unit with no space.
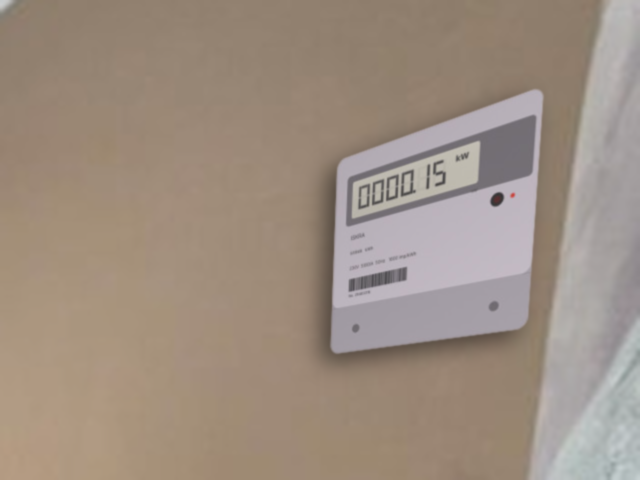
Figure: 0.15,kW
